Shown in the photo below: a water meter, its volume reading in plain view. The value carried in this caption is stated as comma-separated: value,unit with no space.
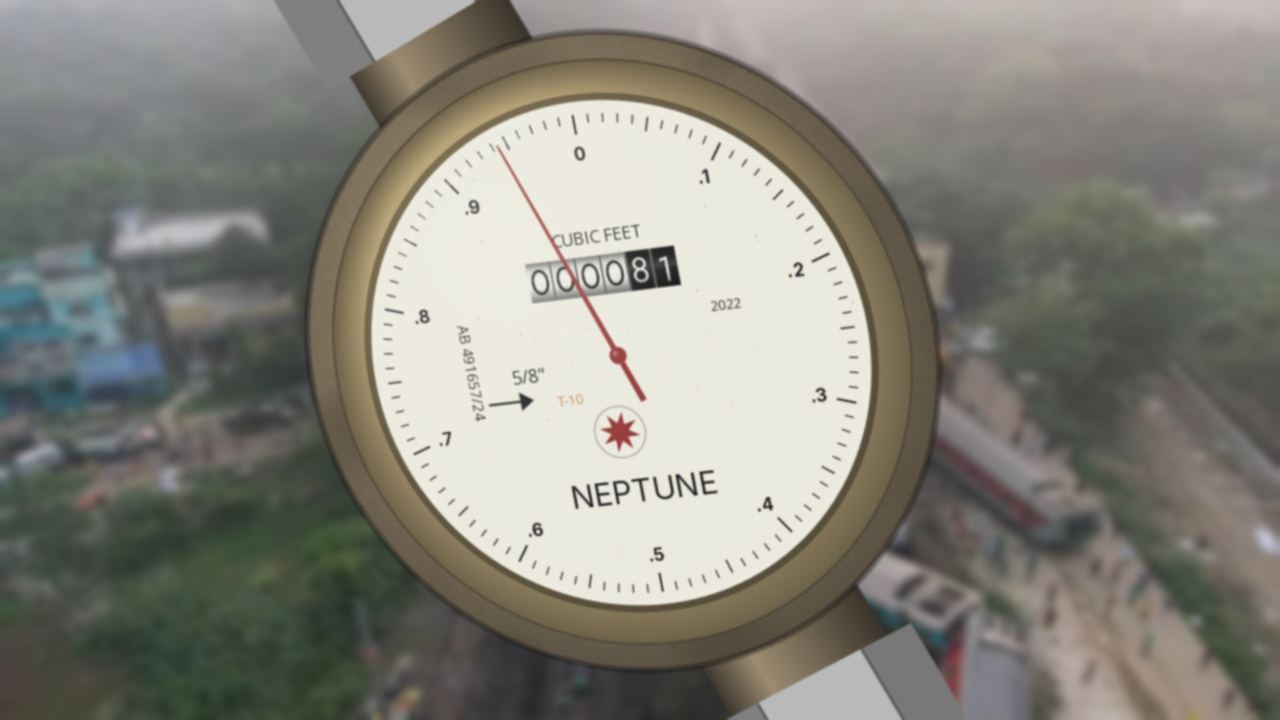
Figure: 80.94,ft³
